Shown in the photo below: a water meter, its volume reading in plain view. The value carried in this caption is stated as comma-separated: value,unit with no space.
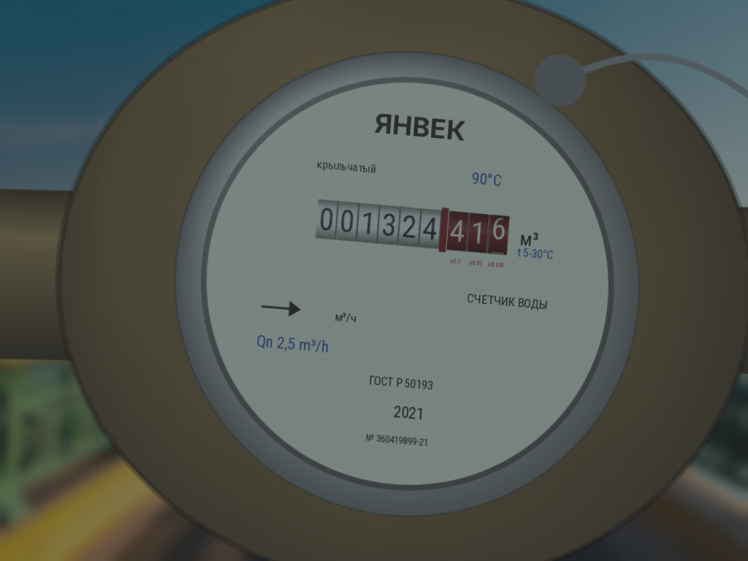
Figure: 1324.416,m³
